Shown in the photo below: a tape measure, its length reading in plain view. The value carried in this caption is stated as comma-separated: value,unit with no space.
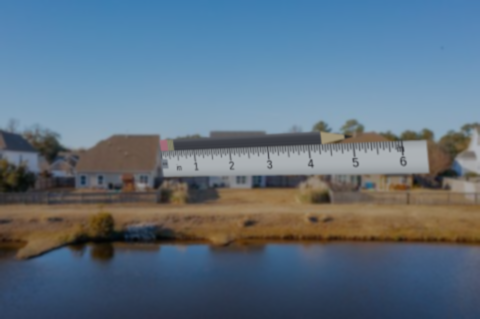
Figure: 5,in
